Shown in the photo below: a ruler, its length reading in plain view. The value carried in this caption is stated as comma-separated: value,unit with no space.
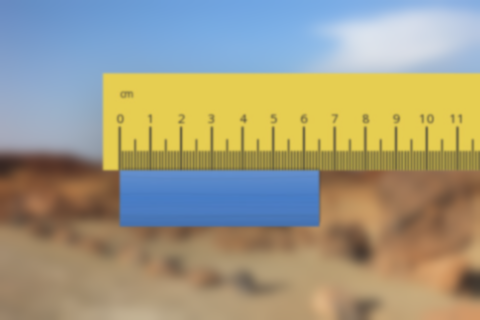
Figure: 6.5,cm
